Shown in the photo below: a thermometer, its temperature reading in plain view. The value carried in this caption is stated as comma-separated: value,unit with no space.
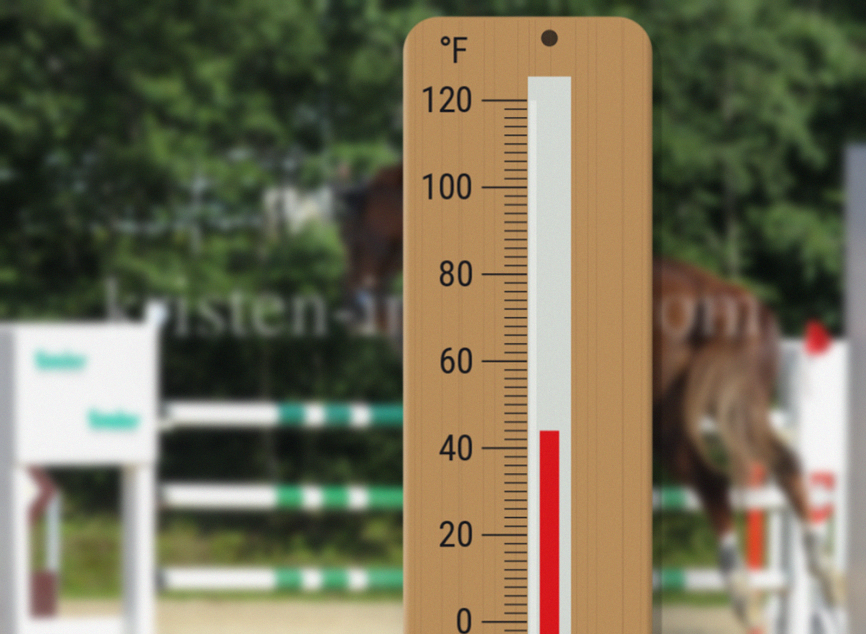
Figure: 44,°F
